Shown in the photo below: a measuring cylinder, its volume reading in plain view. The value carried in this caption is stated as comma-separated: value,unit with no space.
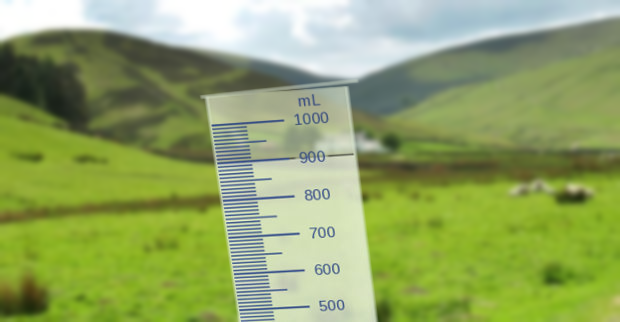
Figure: 900,mL
